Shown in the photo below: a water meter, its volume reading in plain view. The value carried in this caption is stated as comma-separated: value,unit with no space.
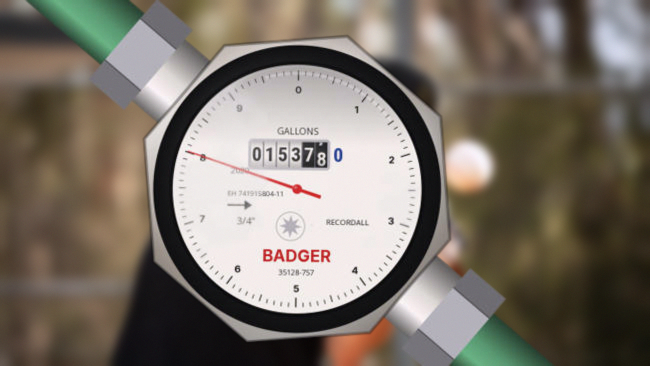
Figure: 153778.0,gal
